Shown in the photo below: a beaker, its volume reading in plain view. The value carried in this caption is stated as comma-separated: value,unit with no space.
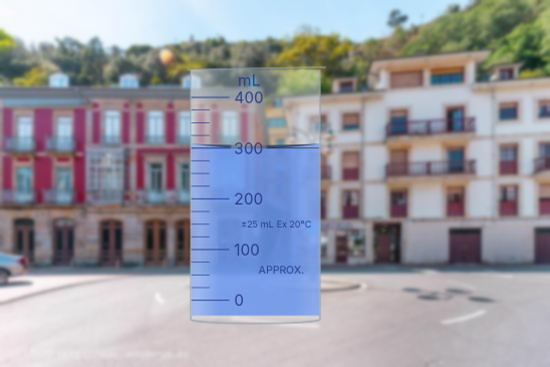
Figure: 300,mL
